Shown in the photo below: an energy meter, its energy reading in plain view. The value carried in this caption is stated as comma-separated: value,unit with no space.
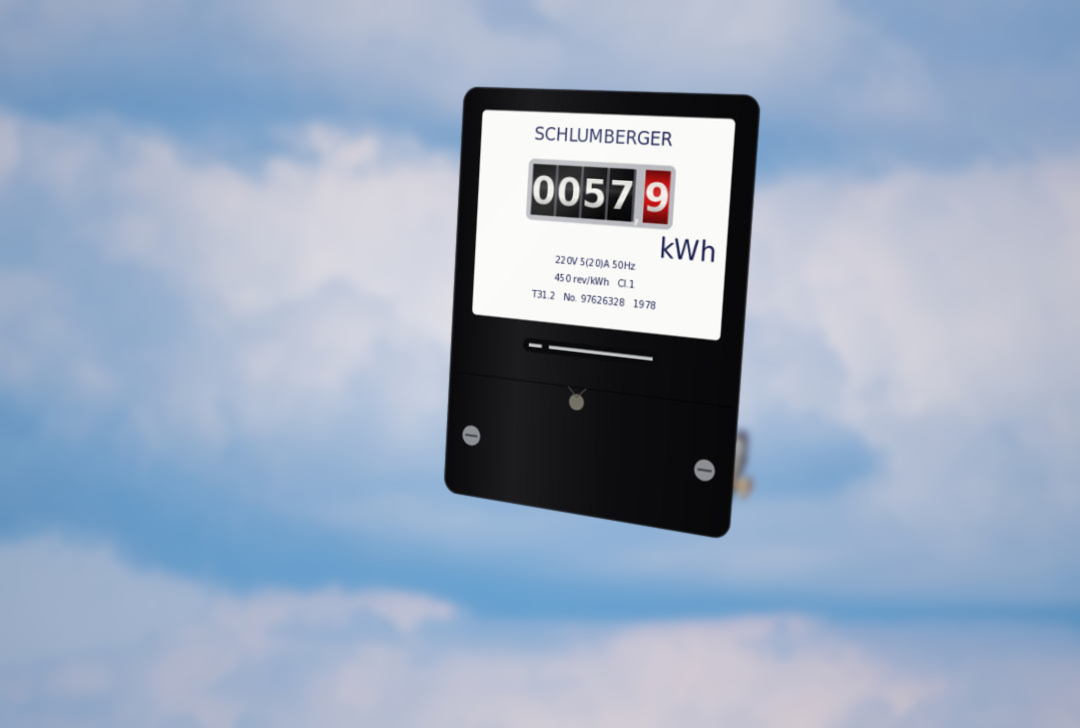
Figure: 57.9,kWh
